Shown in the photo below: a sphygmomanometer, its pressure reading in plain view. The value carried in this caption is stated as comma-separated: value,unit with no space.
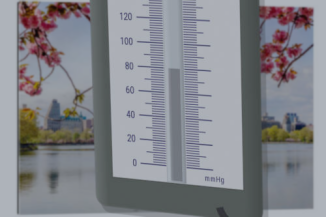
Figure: 80,mmHg
